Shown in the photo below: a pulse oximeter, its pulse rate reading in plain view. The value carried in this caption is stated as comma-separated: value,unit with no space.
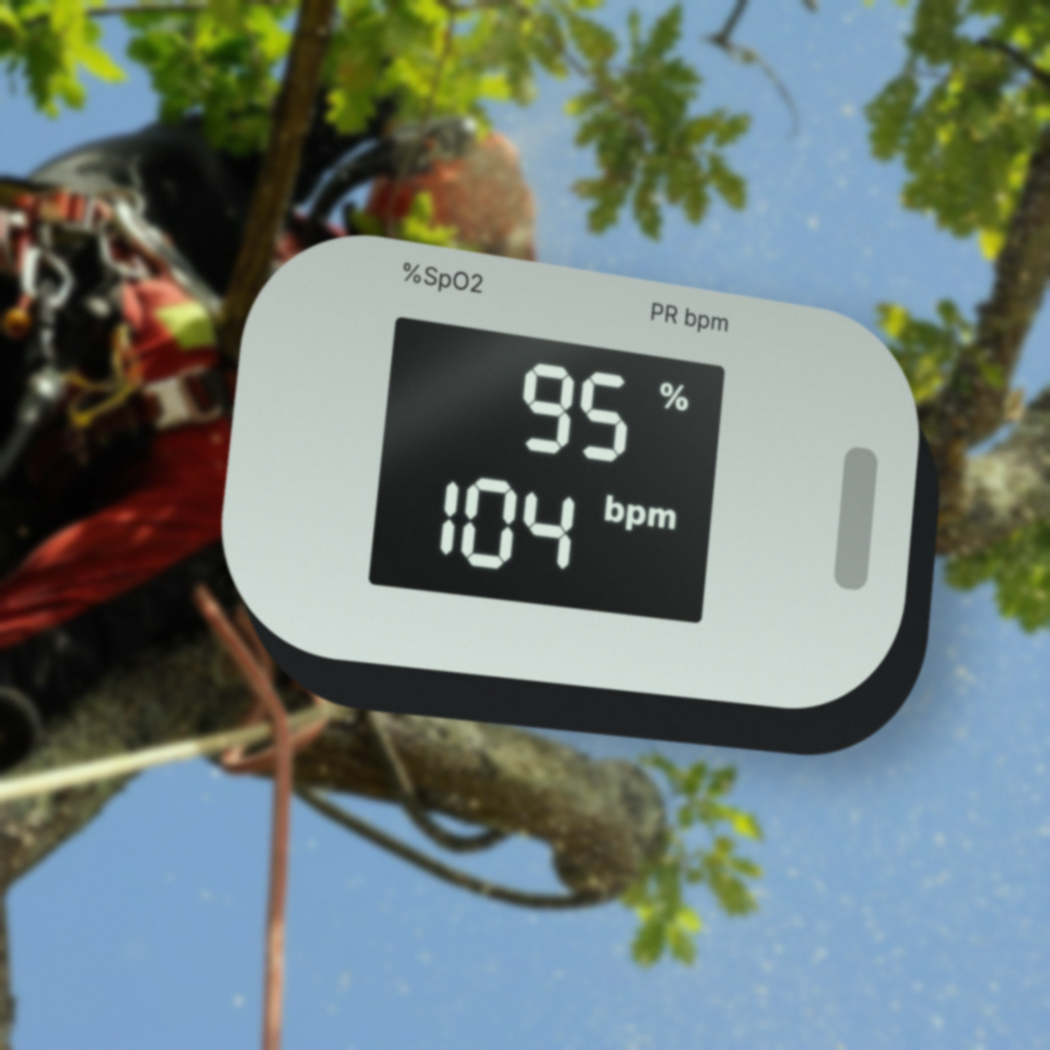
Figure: 104,bpm
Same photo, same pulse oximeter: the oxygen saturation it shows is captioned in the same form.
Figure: 95,%
